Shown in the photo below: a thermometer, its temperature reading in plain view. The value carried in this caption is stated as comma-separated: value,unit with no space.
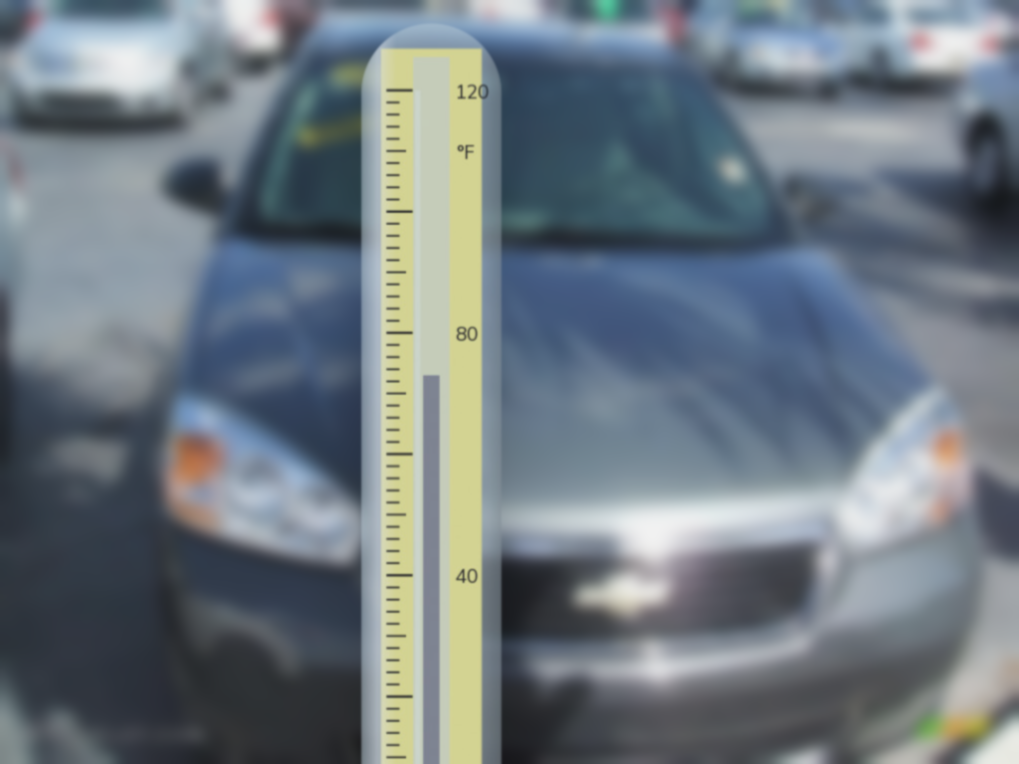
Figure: 73,°F
